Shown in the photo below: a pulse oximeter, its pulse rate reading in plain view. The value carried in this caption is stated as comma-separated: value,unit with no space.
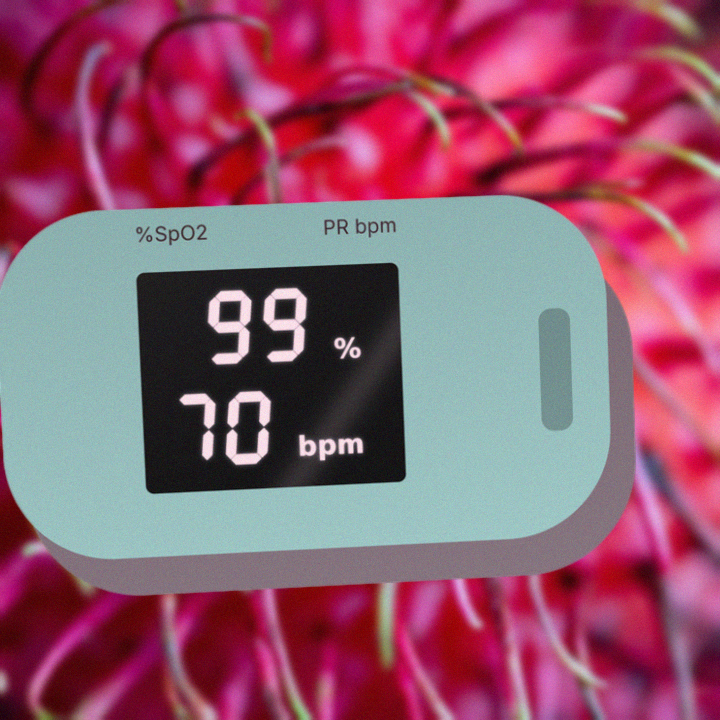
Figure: 70,bpm
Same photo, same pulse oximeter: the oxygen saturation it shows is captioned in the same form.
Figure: 99,%
